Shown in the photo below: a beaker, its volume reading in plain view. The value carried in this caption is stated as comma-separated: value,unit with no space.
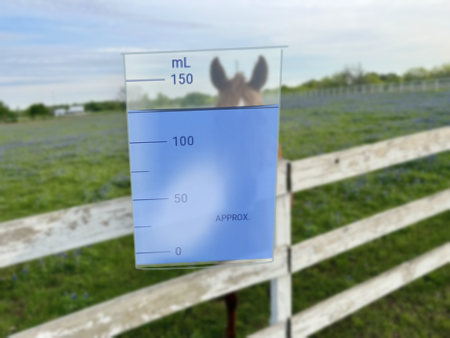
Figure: 125,mL
